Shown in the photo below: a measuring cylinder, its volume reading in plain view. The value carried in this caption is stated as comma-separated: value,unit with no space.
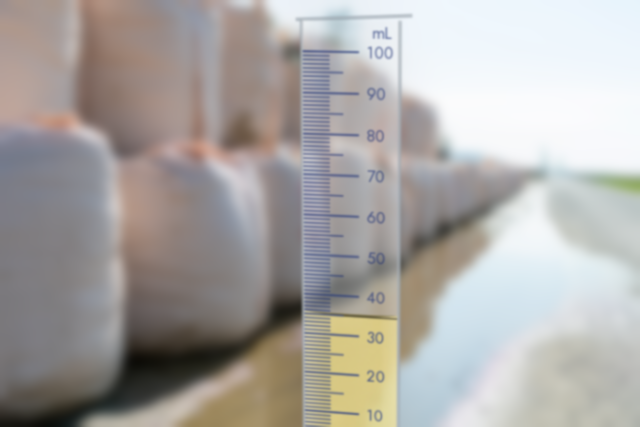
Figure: 35,mL
